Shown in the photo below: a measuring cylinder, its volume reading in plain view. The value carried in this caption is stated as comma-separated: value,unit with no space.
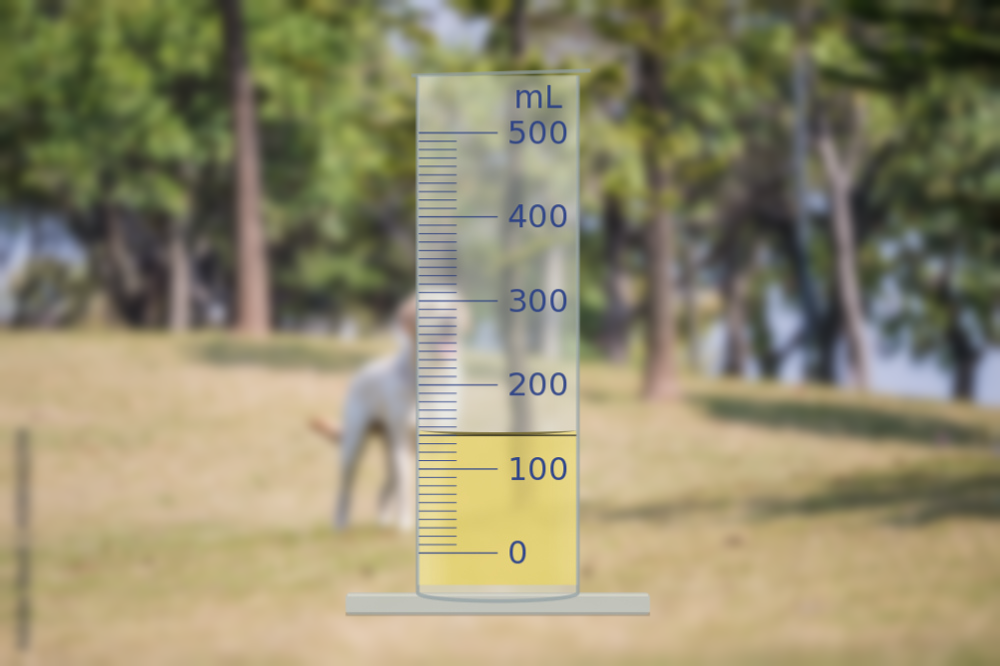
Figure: 140,mL
